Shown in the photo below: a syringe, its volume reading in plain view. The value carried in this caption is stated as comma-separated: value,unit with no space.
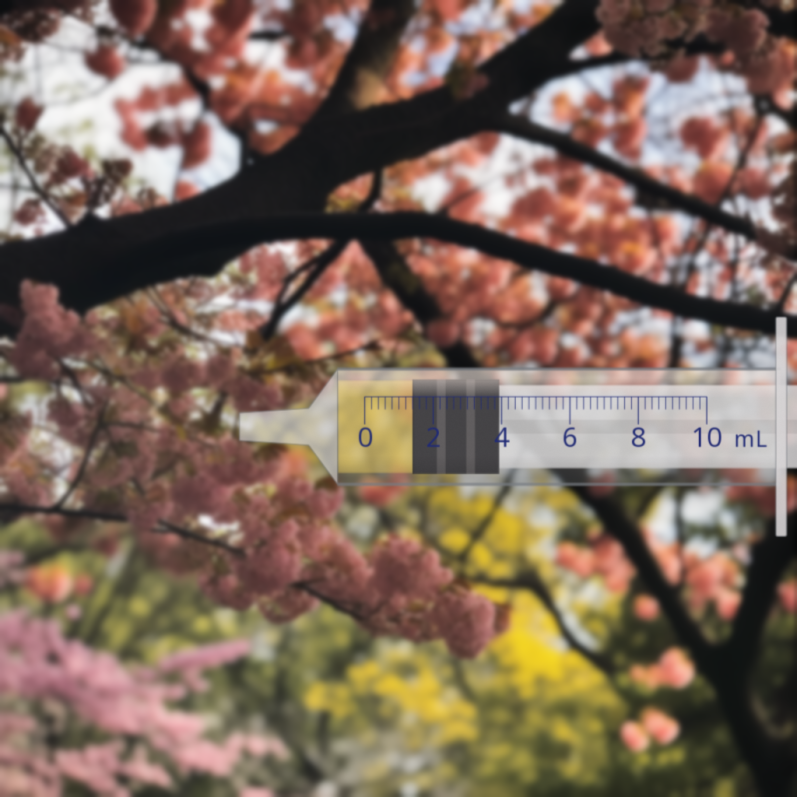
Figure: 1.4,mL
